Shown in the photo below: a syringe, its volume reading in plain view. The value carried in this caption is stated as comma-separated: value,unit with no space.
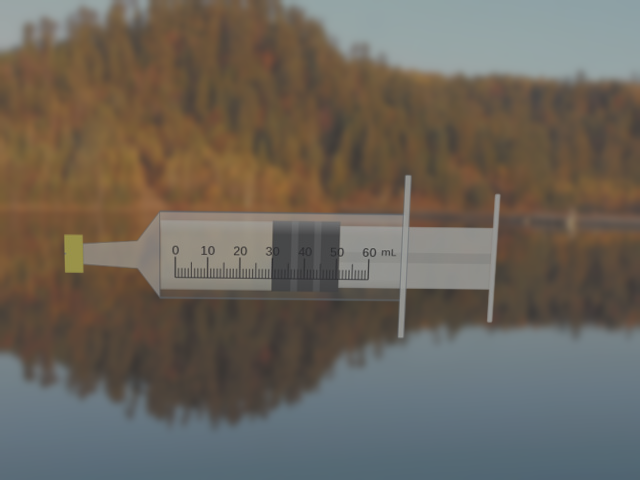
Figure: 30,mL
